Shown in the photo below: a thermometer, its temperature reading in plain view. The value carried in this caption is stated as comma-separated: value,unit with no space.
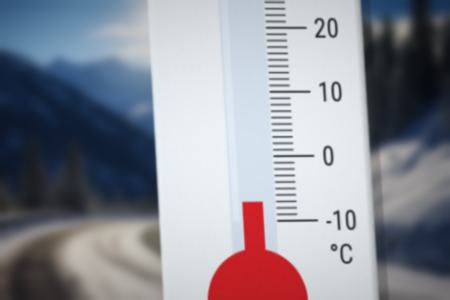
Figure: -7,°C
